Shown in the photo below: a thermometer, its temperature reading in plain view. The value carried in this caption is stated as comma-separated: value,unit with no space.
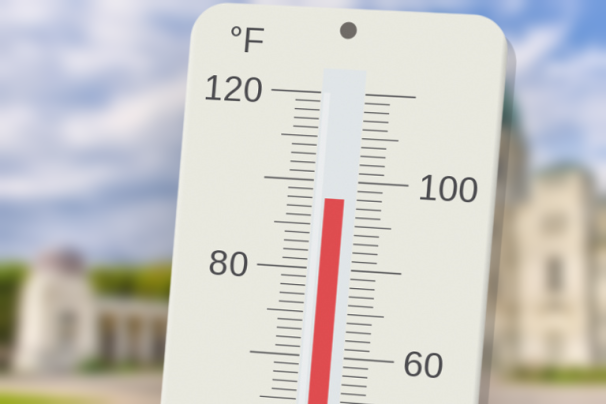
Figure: 96,°F
